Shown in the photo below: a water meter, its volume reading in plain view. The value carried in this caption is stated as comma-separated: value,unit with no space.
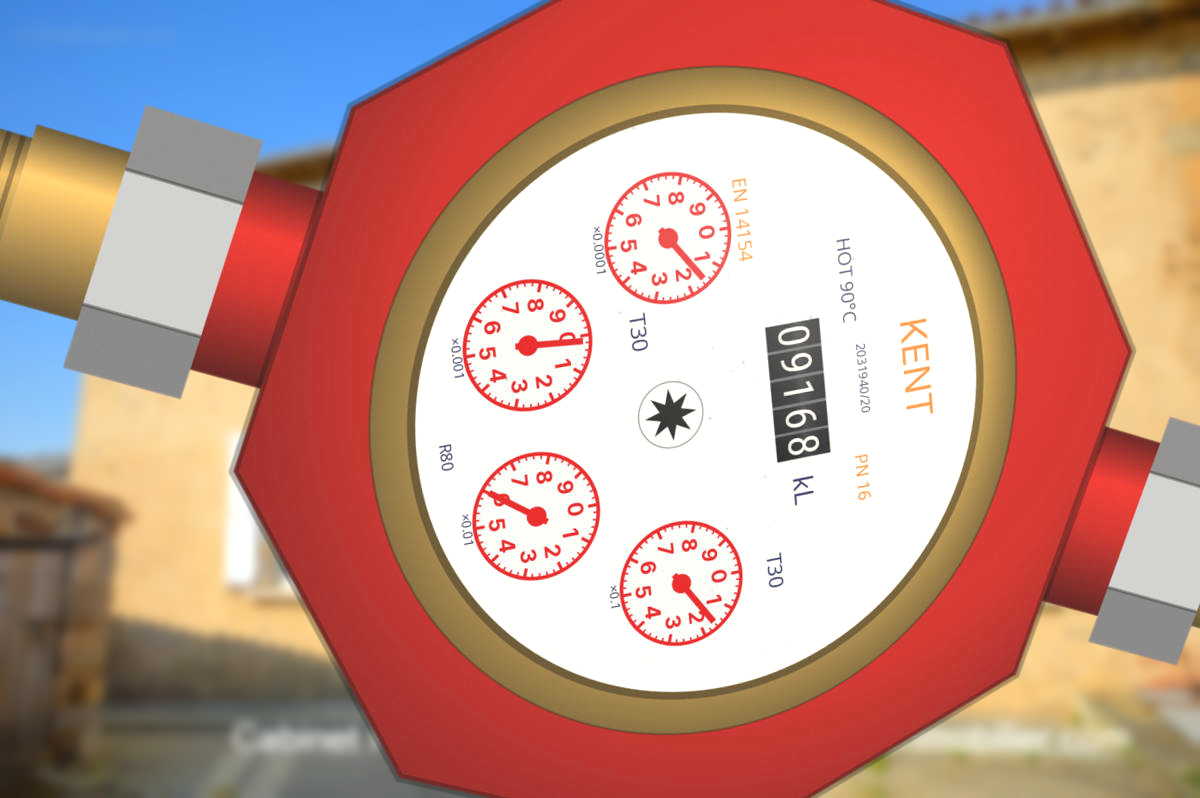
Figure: 9168.1601,kL
